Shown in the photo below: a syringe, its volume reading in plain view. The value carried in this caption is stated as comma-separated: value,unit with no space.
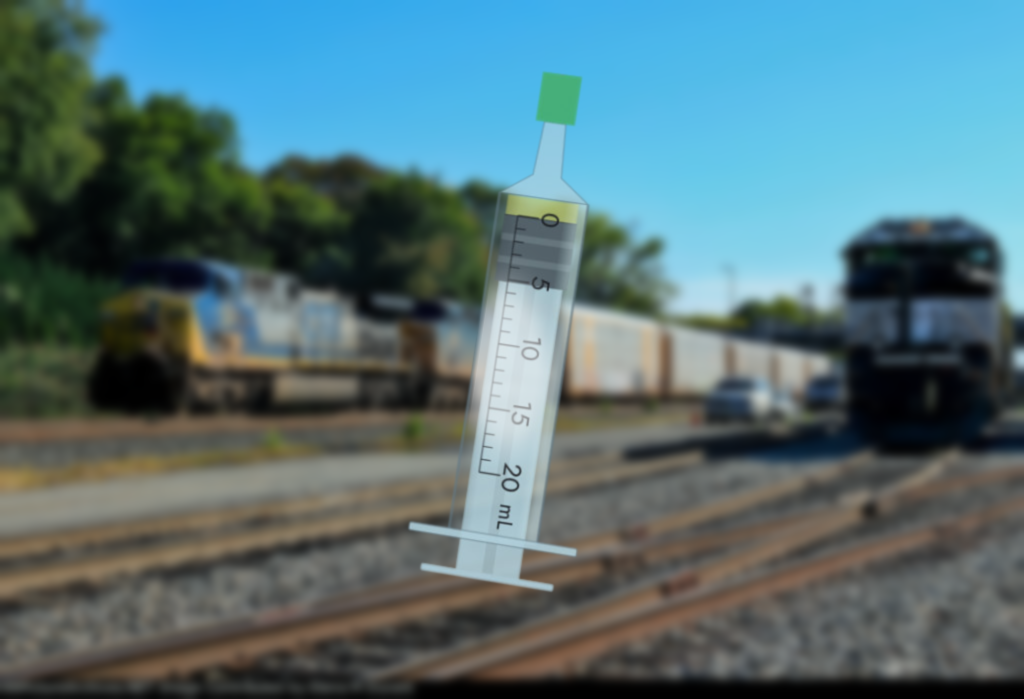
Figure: 0,mL
